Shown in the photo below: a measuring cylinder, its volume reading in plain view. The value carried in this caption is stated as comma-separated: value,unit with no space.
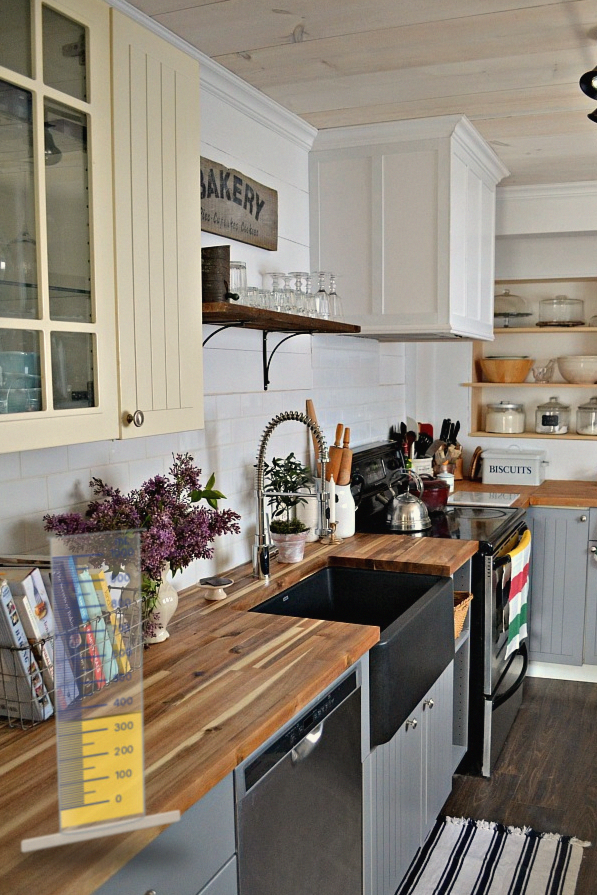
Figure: 350,mL
